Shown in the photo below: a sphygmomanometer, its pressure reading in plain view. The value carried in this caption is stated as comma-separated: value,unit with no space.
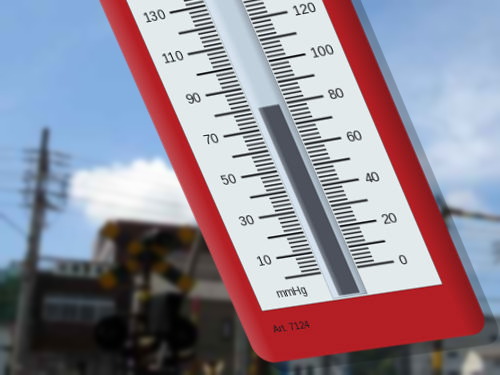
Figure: 80,mmHg
